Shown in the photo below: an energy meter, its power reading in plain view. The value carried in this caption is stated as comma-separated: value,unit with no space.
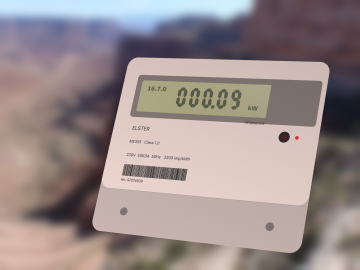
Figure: 0.09,kW
